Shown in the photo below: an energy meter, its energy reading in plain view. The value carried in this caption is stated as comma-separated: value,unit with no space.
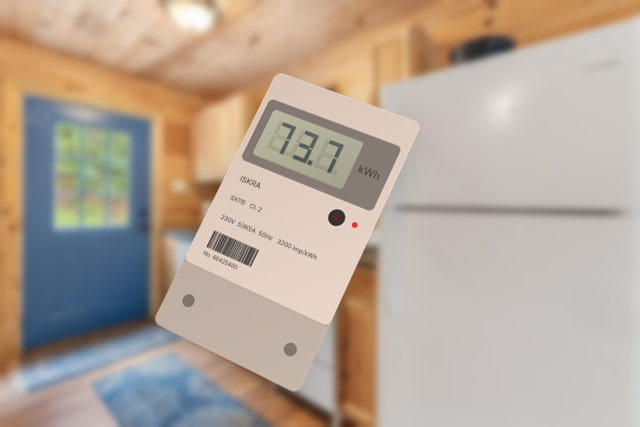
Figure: 73.7,kWh
